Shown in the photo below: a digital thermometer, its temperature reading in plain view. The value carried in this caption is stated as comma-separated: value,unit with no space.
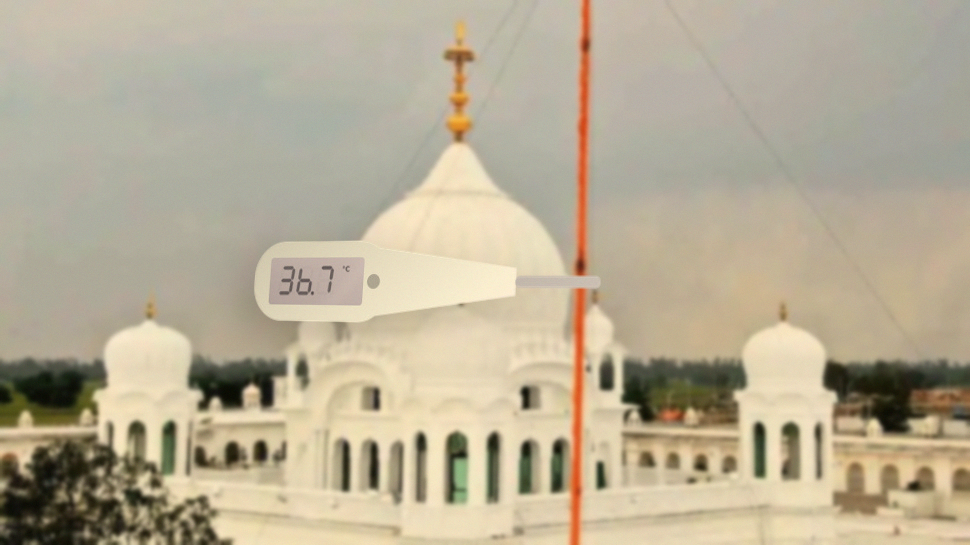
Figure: 36.7,°C
